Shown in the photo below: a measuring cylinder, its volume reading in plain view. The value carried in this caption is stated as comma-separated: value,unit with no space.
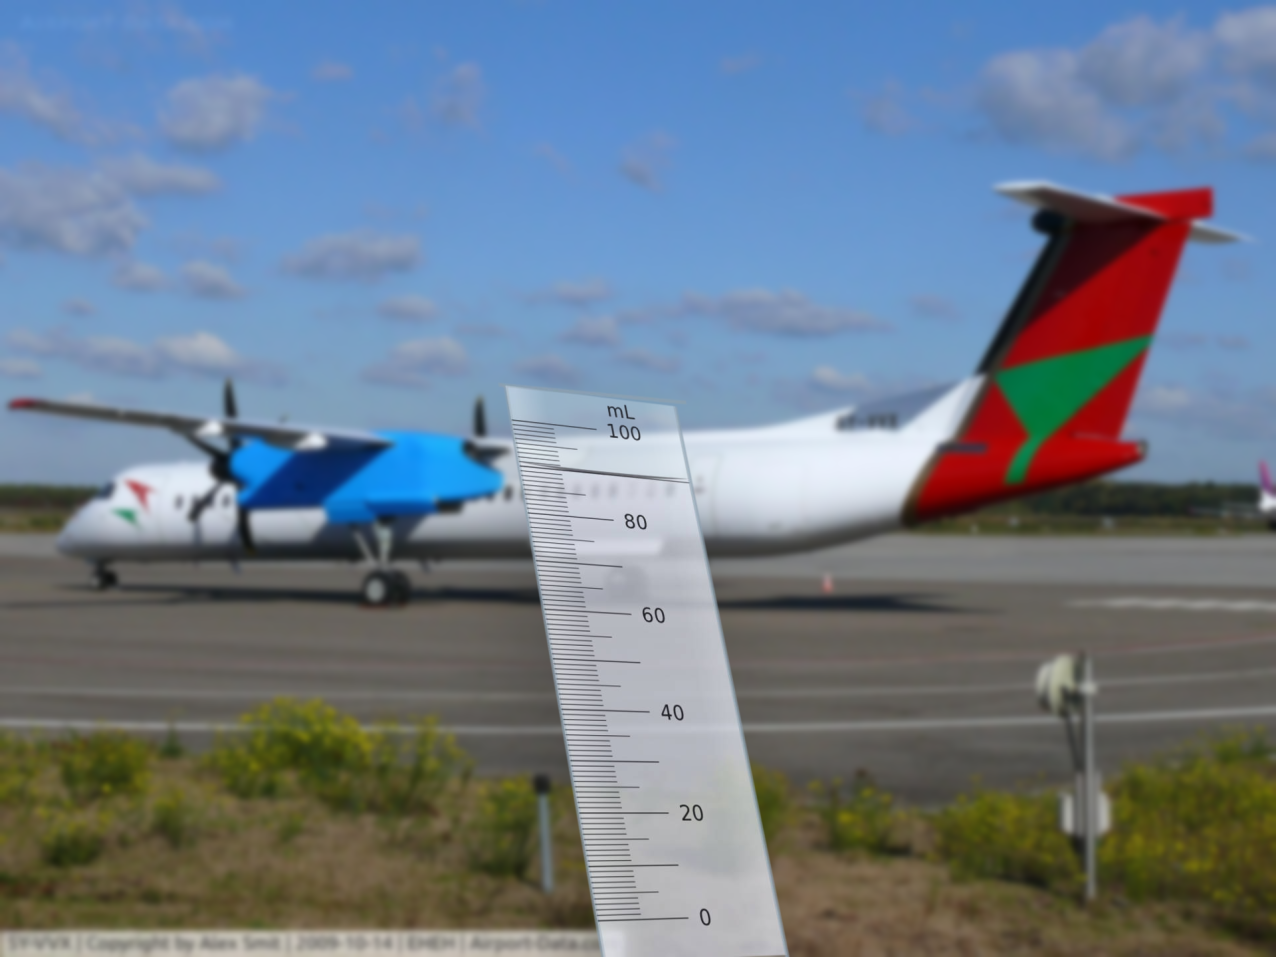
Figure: 90,mL
